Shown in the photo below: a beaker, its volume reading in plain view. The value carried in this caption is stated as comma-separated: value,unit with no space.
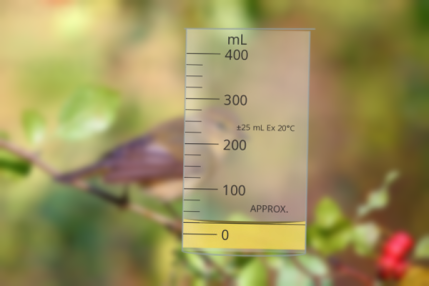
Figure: 25,mL
